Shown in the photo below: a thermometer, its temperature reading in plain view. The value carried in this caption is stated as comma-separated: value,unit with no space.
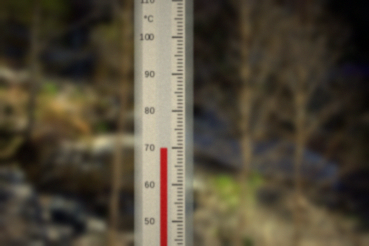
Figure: 70,°C
